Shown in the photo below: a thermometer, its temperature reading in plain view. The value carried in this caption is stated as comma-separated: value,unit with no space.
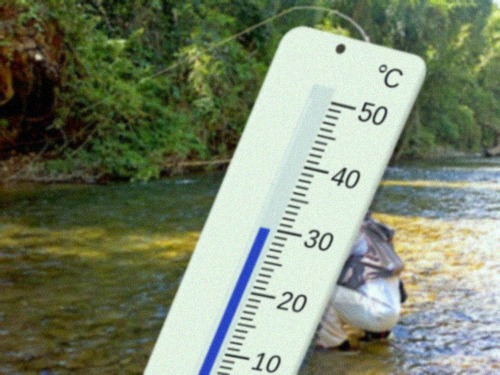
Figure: 30,°C
